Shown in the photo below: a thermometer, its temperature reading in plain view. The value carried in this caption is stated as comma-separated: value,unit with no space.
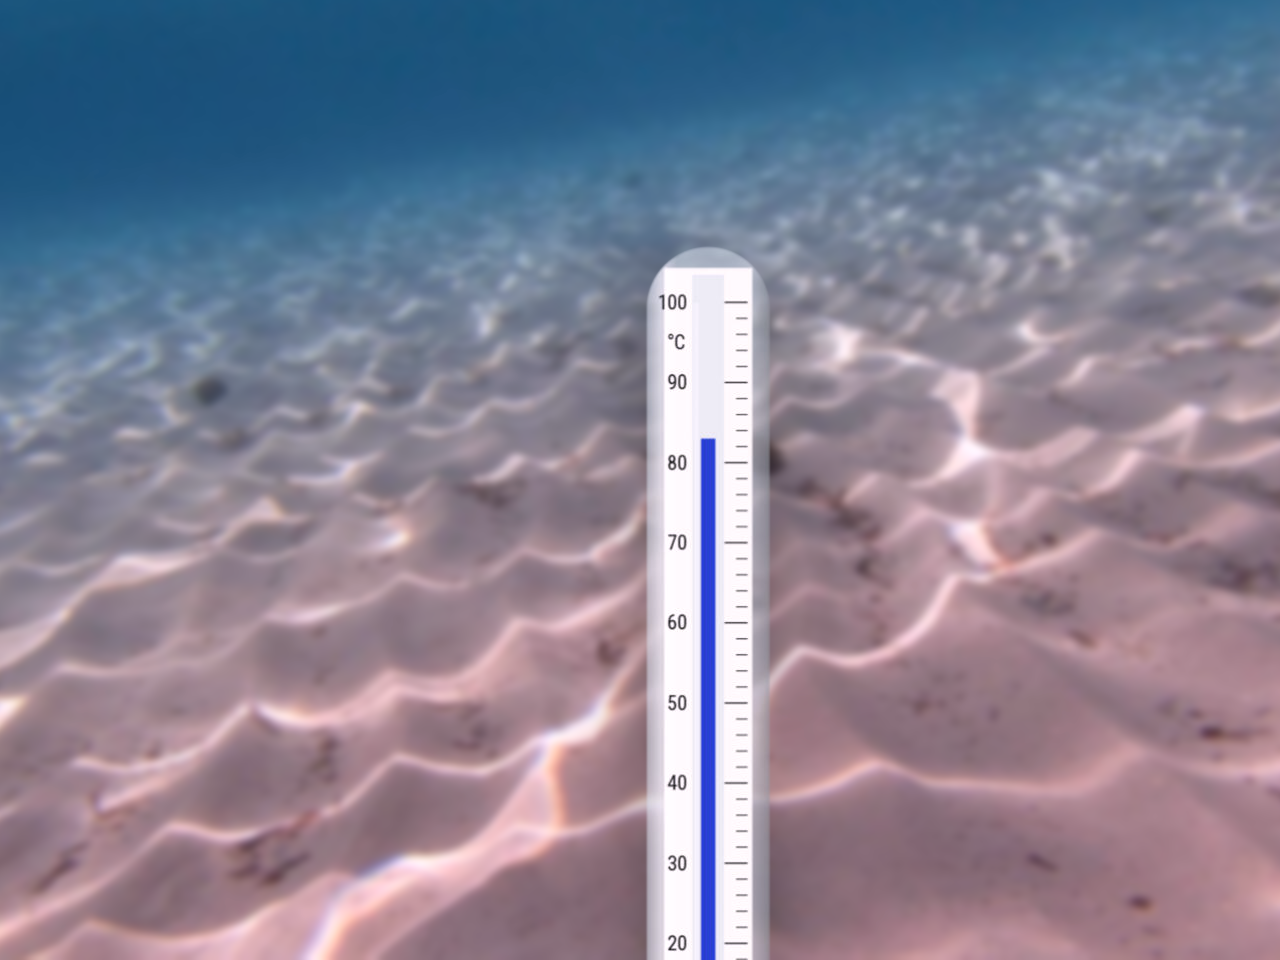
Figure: 83,°C
